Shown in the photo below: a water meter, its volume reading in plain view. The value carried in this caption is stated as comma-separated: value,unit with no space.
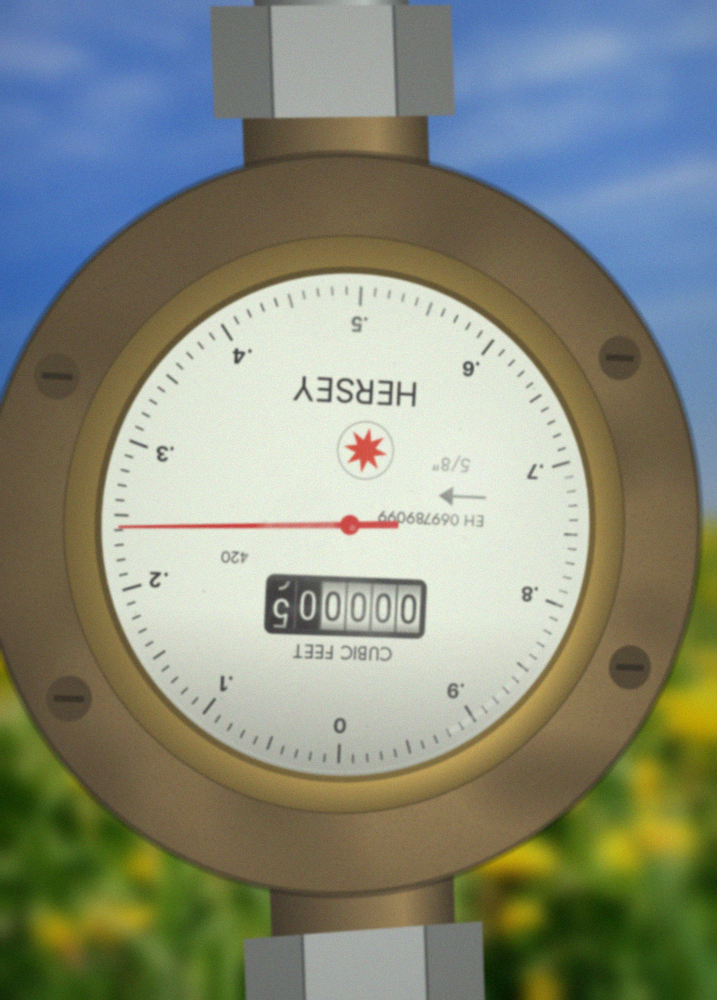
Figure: 5.24,ft³
